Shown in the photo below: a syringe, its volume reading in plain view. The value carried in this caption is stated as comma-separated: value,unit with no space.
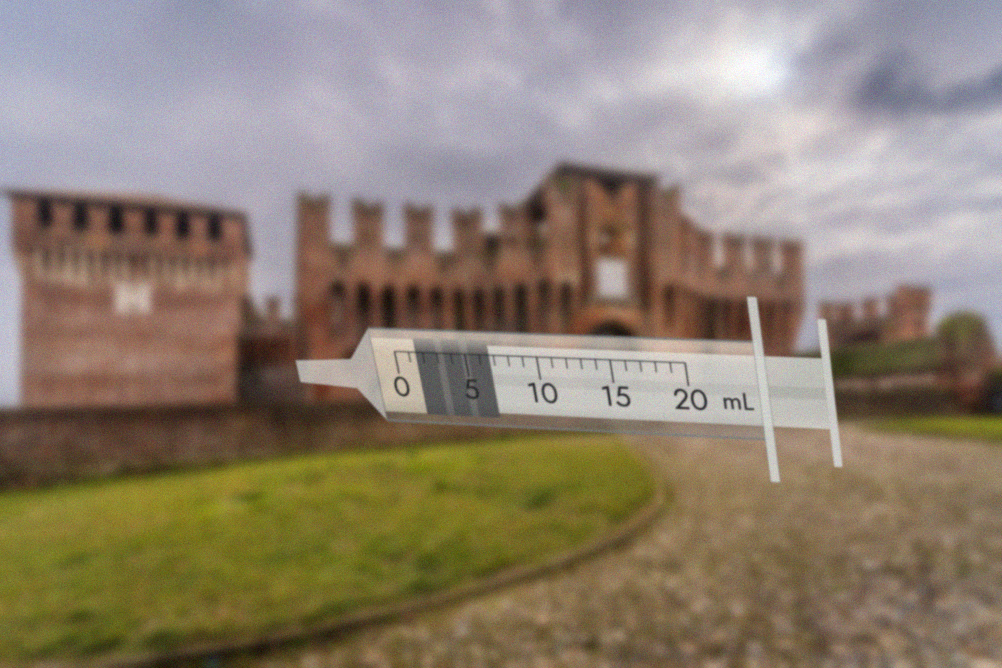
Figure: 1.5,mL
